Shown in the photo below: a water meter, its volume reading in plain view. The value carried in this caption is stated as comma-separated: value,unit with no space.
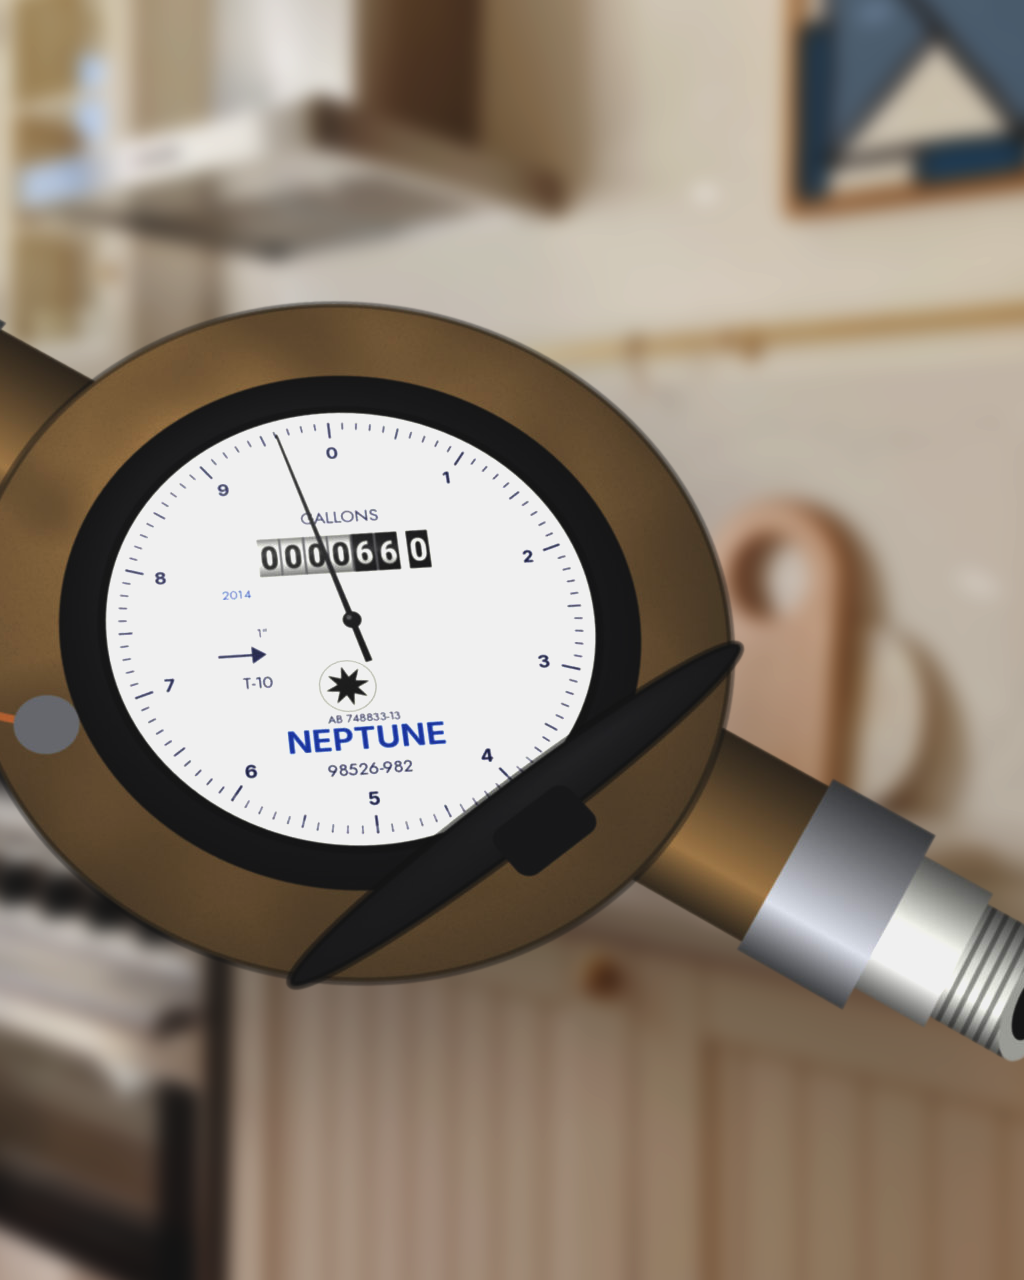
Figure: 659.6,gal
